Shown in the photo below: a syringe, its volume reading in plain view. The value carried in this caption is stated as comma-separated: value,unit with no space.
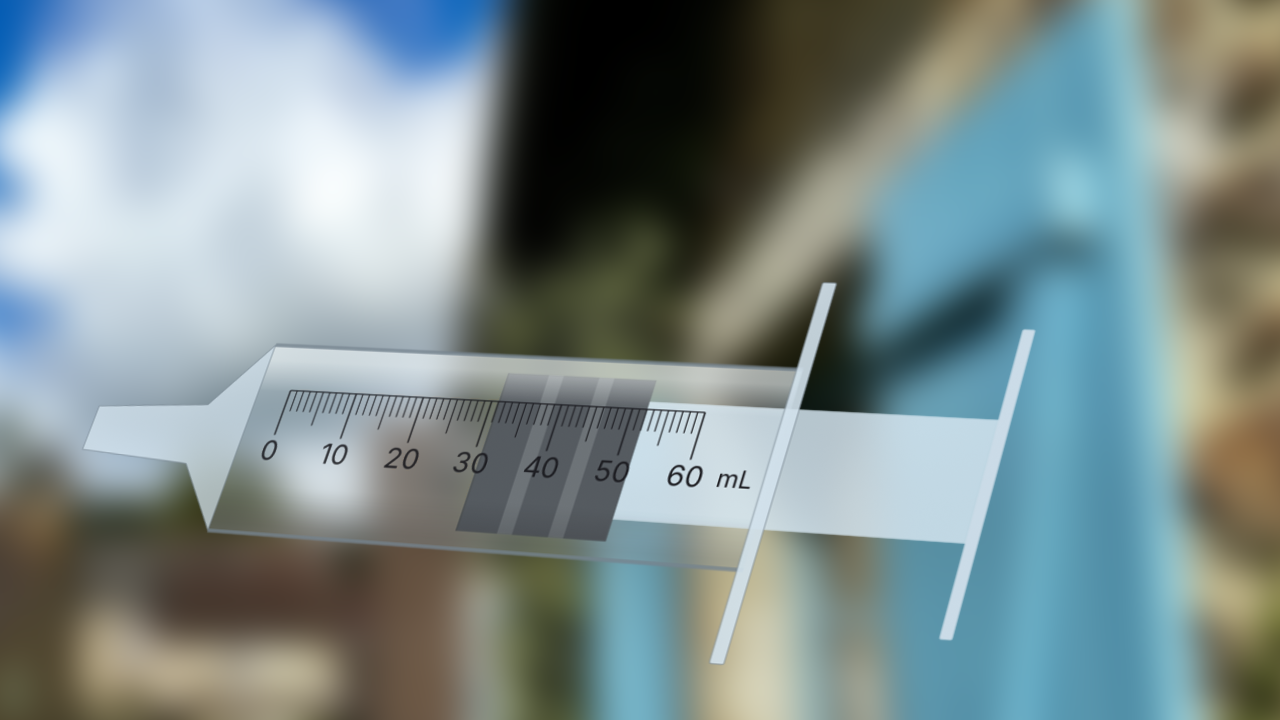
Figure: 31,mL
